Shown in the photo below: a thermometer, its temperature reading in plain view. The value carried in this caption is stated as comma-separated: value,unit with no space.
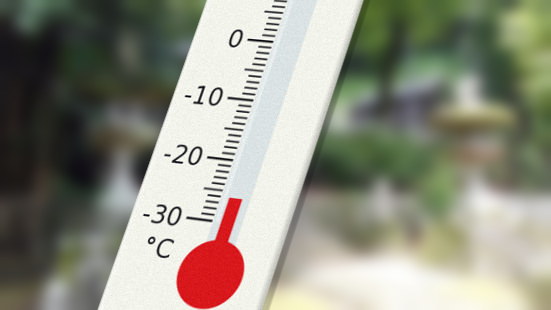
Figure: -26,°C
